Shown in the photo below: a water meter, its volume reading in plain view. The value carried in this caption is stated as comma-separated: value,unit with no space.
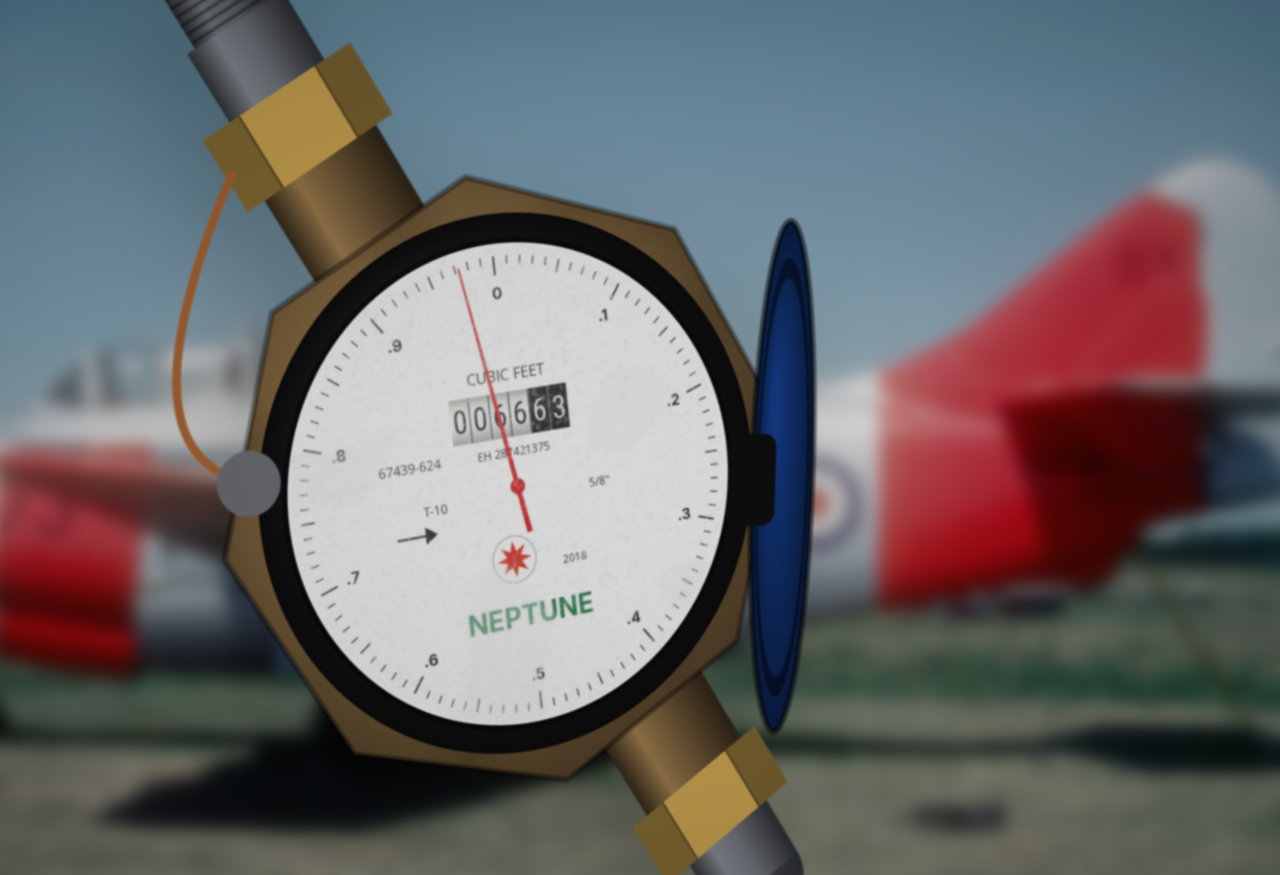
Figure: 6662.97,ft³
